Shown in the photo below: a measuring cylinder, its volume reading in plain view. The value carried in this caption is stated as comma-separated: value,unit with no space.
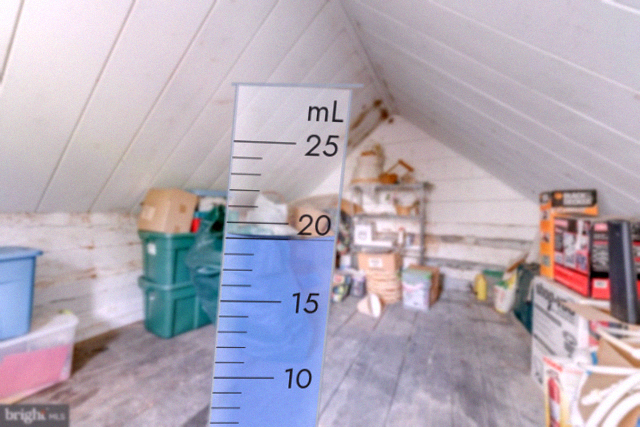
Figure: 19,mL
